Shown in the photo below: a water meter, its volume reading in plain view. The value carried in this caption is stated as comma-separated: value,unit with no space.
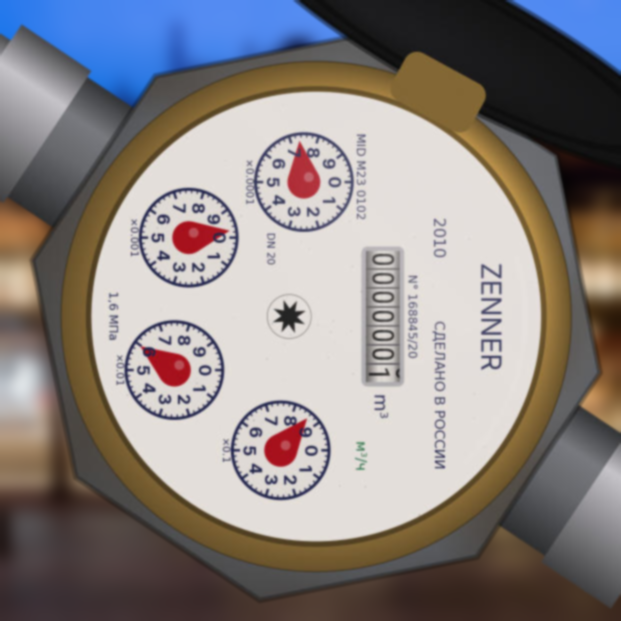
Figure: 0.8597,m³
